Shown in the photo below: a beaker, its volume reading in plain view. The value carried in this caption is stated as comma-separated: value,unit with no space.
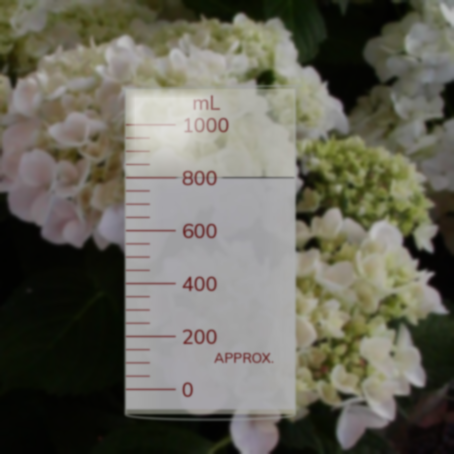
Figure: 800,mL
